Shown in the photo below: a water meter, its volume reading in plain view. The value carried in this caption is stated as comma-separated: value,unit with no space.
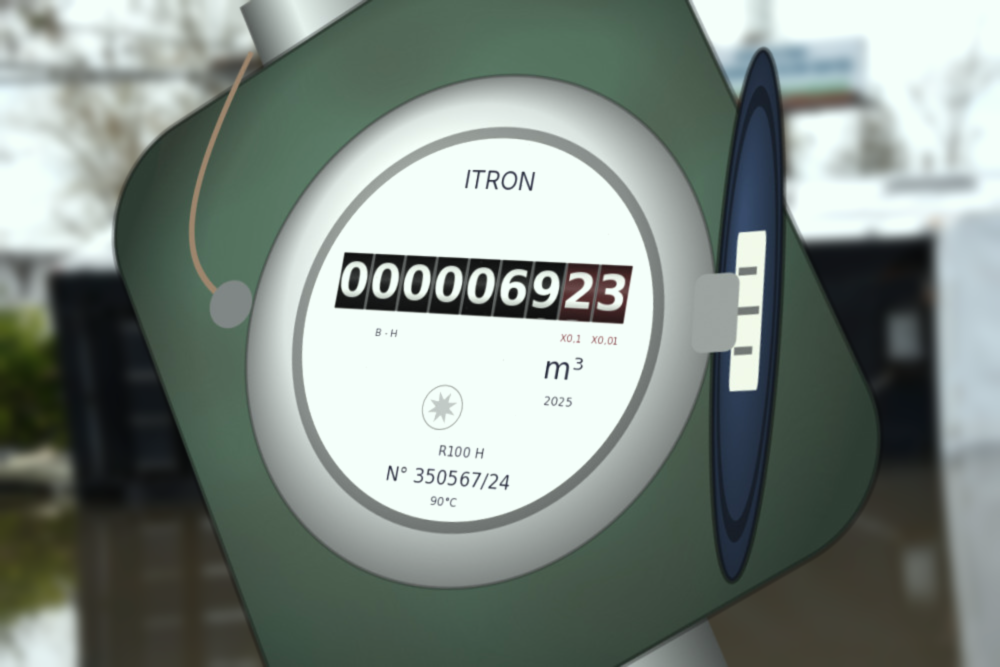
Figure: 69.23,m³
